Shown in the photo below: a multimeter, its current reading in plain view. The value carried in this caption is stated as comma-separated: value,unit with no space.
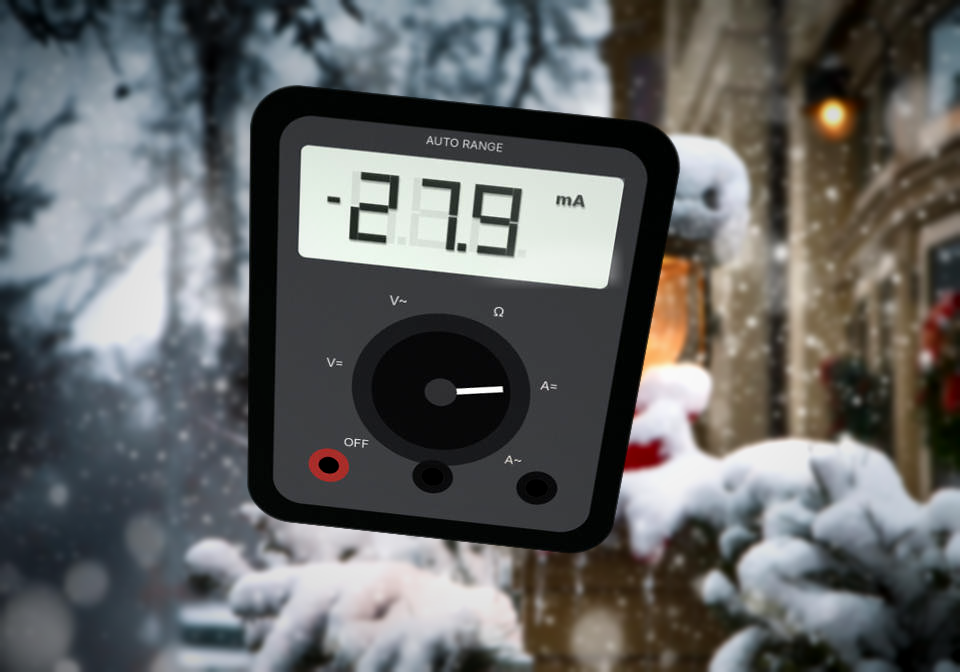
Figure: -27.9,mA
